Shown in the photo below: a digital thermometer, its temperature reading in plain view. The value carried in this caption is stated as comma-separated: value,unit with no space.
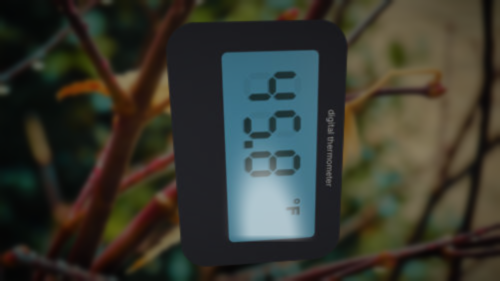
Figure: 45.8,°F
